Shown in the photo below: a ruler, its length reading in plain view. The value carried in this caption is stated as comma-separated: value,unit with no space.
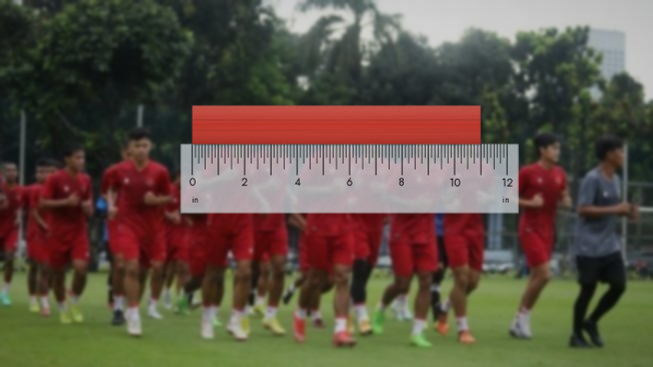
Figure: 11,in
